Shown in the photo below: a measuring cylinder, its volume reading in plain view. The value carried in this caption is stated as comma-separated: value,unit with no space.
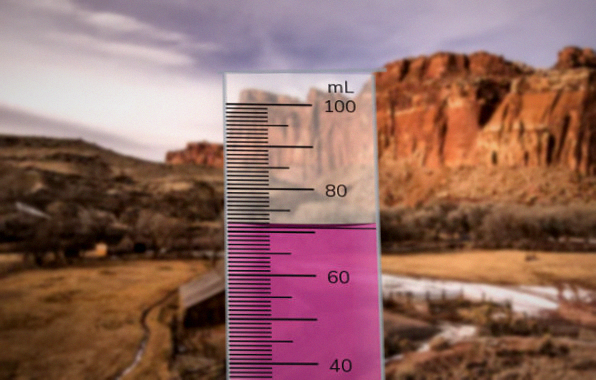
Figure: 71,mL
